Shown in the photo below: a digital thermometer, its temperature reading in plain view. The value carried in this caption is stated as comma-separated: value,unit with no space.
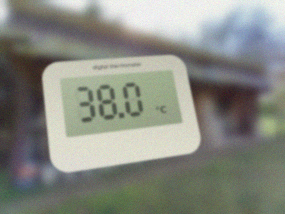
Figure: 38.0,°C
